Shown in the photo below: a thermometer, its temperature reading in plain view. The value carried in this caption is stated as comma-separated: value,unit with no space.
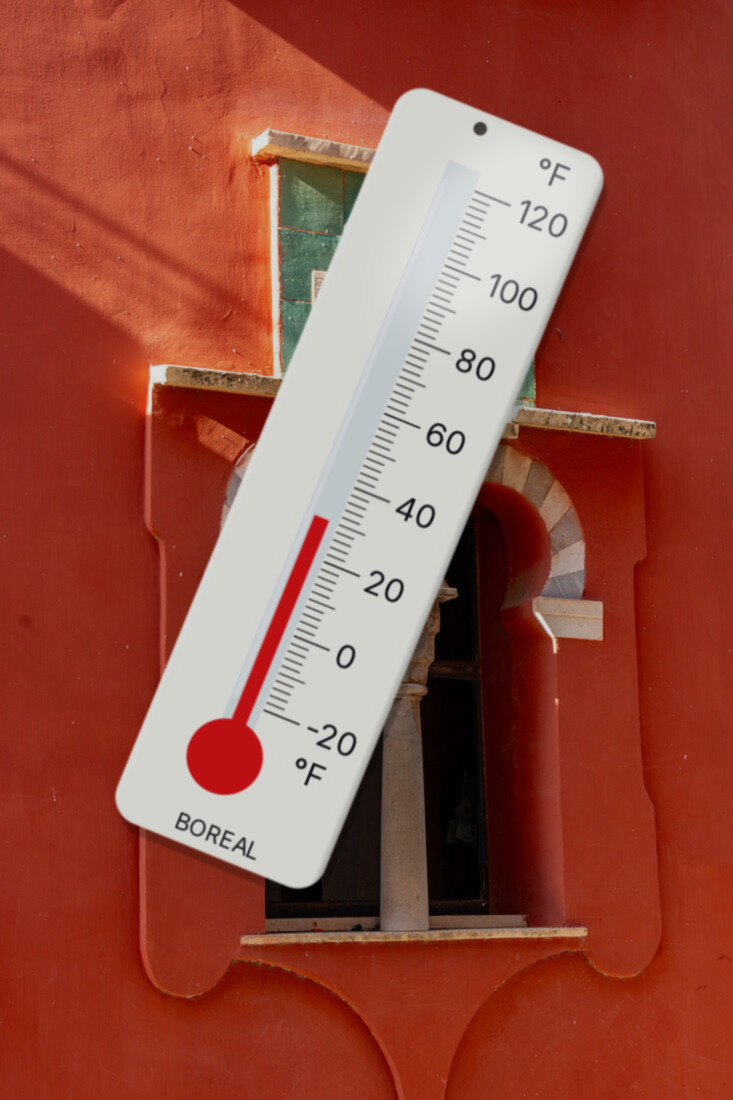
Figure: 30,°F
